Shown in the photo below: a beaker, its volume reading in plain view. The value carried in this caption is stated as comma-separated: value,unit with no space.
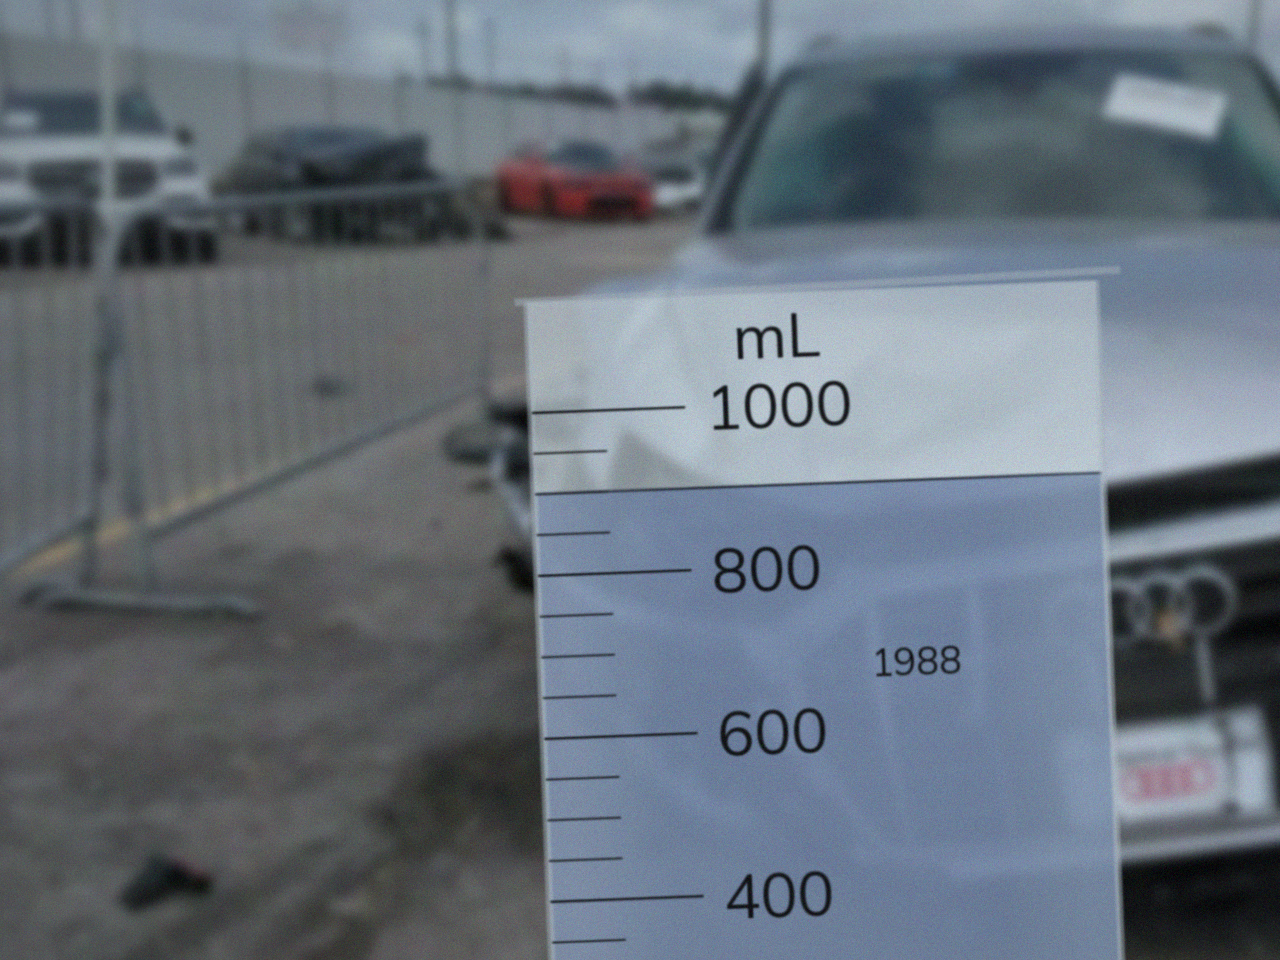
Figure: 900,mL
